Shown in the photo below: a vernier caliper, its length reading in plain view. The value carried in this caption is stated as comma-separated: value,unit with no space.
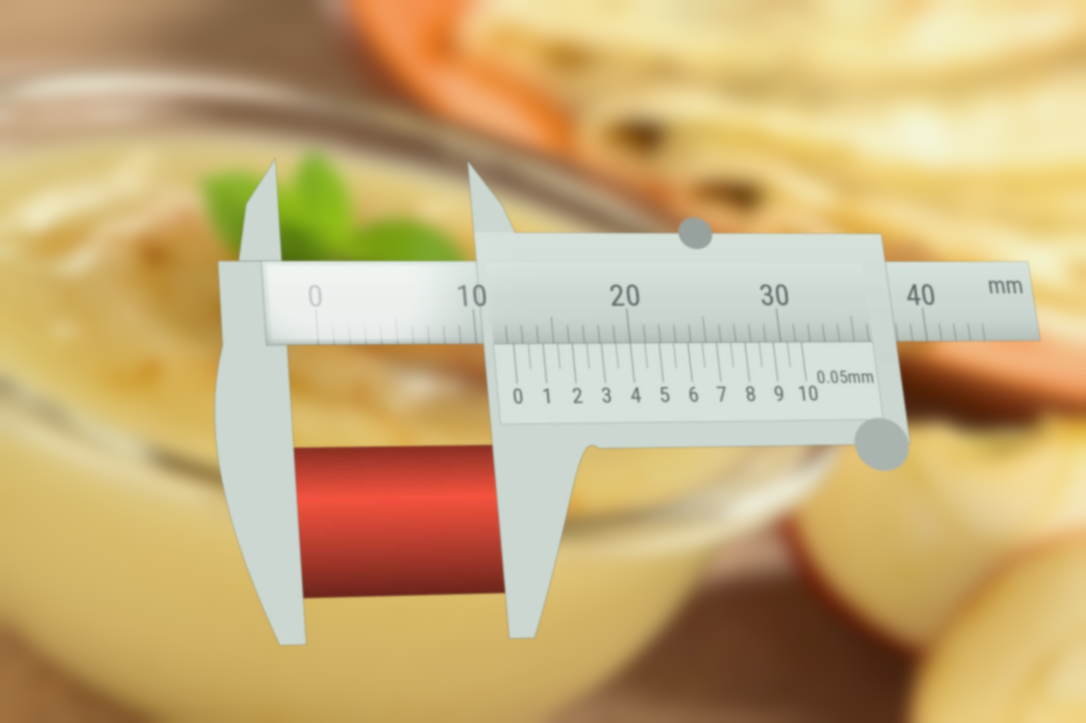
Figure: 12.4,mm
